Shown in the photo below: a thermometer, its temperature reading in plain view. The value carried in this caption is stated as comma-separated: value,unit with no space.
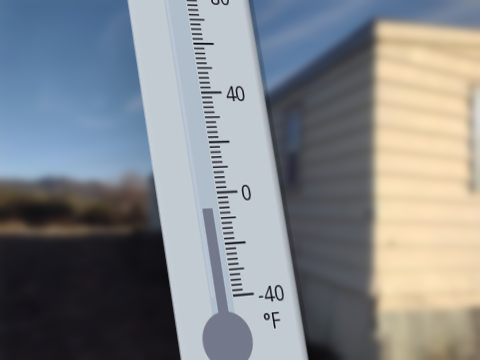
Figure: -6,°F
